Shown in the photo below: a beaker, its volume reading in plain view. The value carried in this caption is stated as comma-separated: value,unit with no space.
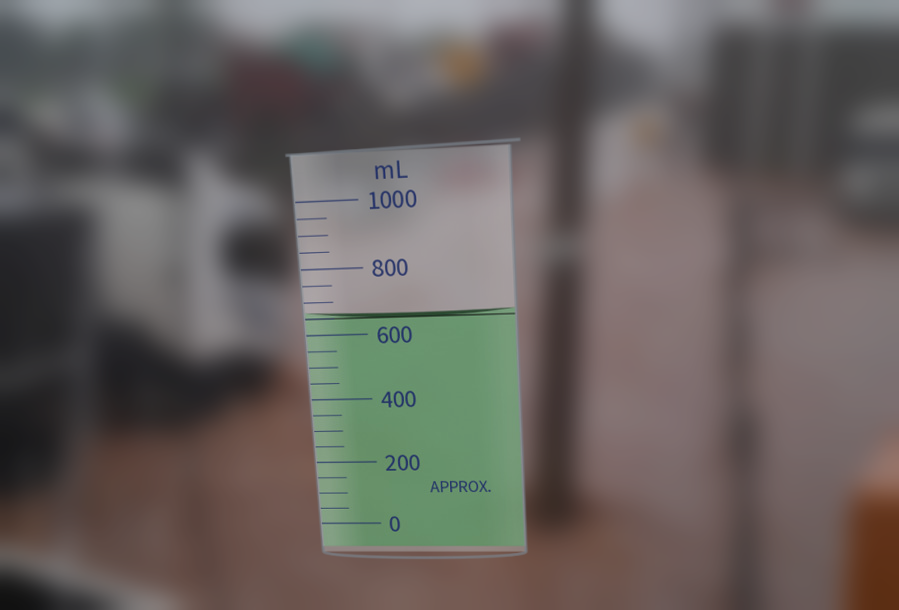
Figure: 650,mL
